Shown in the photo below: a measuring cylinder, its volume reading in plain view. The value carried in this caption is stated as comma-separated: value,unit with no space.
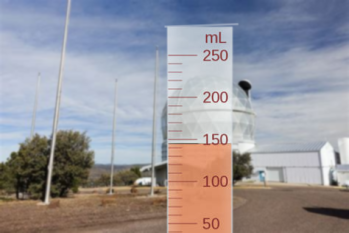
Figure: 145,mL
